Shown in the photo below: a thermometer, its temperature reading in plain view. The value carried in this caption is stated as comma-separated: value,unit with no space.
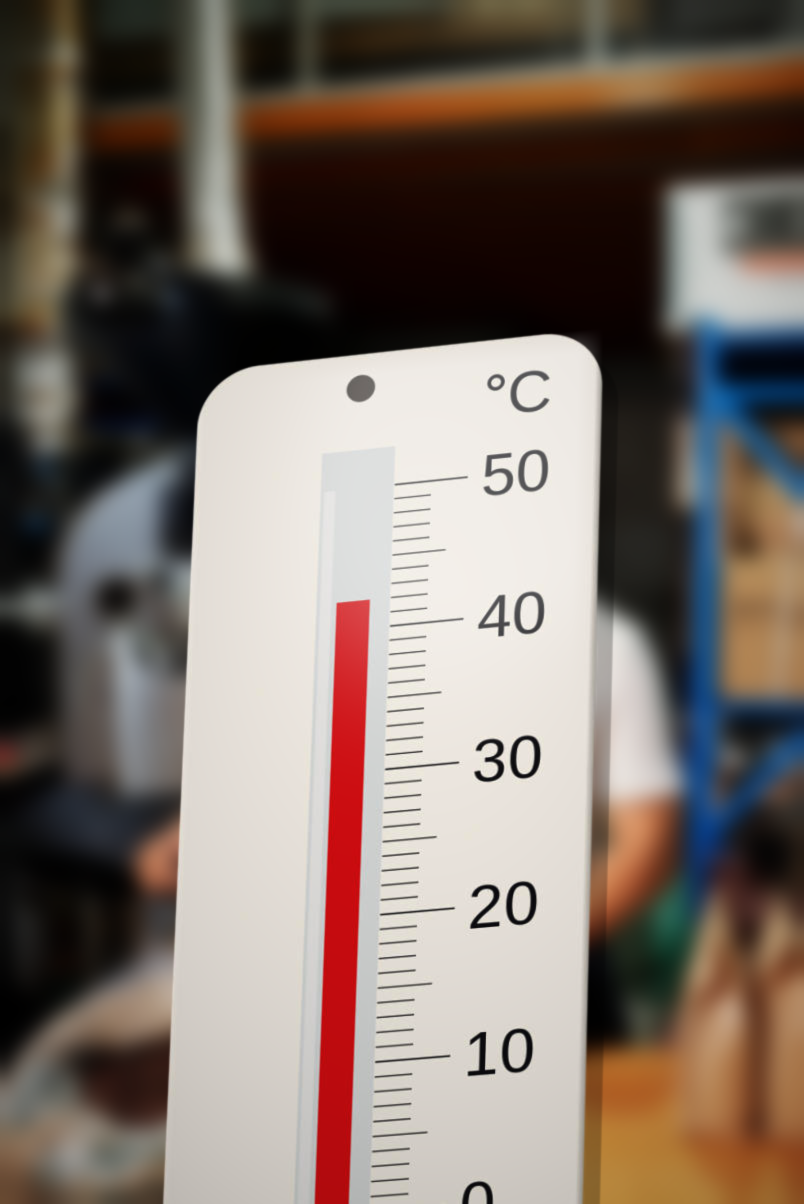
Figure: 42,°C
